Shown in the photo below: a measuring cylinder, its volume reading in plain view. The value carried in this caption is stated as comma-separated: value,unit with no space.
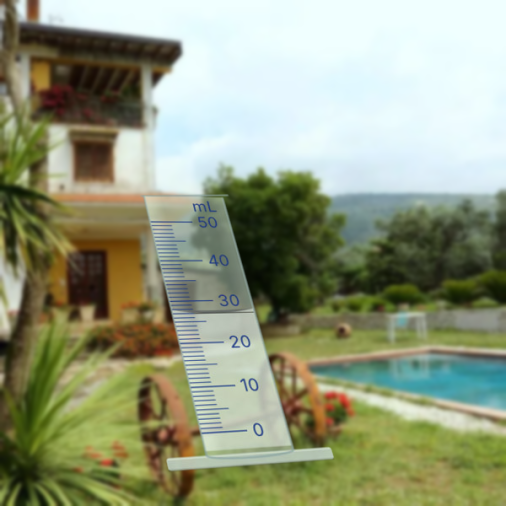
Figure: 27,mL
